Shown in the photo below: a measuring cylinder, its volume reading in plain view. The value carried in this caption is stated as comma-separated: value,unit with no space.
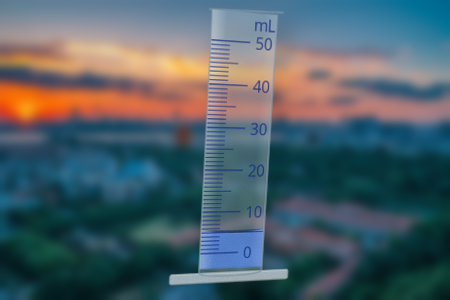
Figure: 5,mL
